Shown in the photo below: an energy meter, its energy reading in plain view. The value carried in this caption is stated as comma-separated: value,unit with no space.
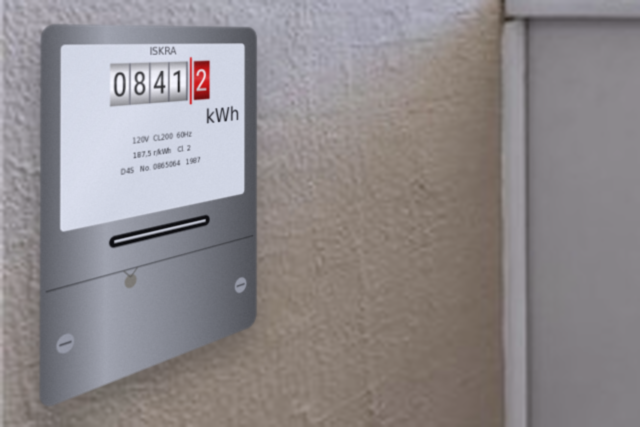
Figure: 841.2,kWh
